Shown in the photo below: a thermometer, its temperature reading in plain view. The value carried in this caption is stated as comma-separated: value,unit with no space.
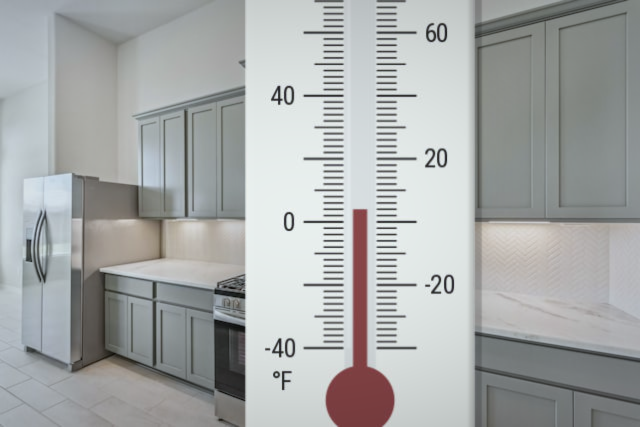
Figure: 4,°F
